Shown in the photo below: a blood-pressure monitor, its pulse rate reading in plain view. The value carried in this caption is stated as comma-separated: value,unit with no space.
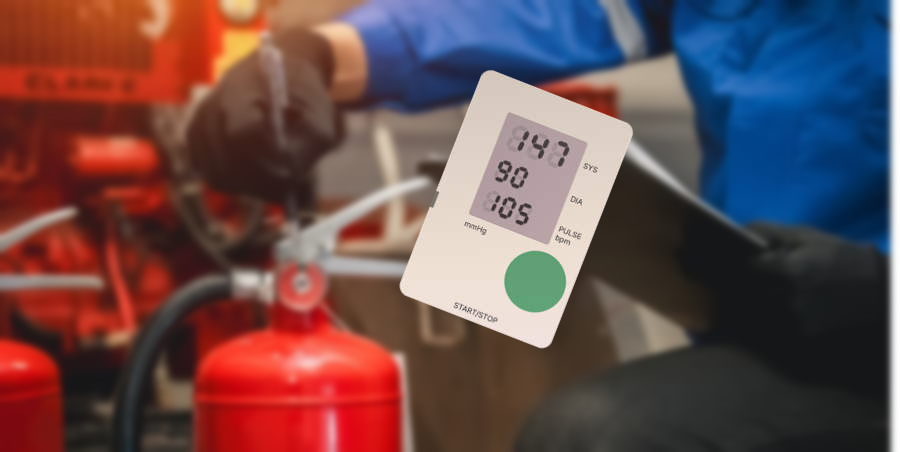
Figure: 105,bpm
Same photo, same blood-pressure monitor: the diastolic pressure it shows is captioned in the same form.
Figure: 90,mmHg
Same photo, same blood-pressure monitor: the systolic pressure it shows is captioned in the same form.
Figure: 147,mmHg
